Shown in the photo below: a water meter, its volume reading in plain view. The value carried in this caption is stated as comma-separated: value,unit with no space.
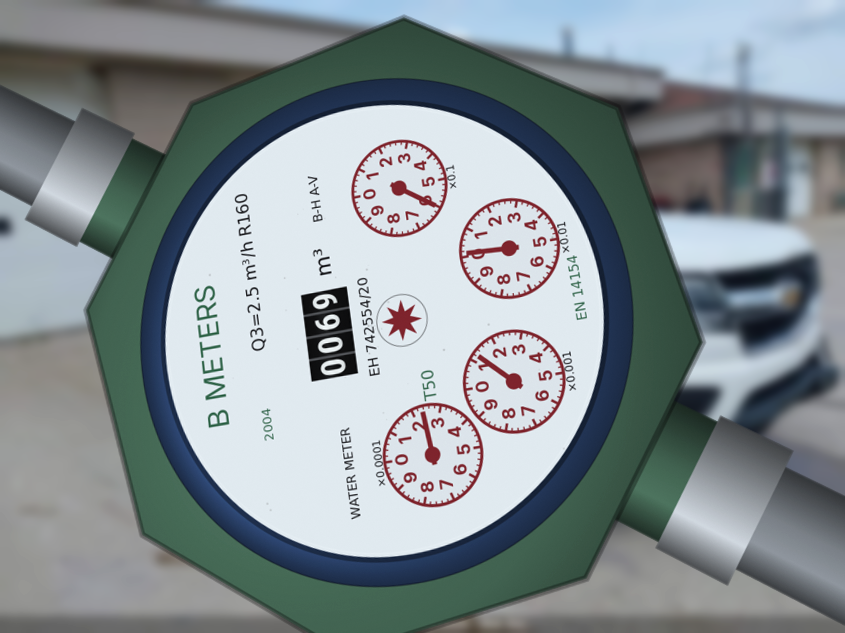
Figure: 69.6012,m³
